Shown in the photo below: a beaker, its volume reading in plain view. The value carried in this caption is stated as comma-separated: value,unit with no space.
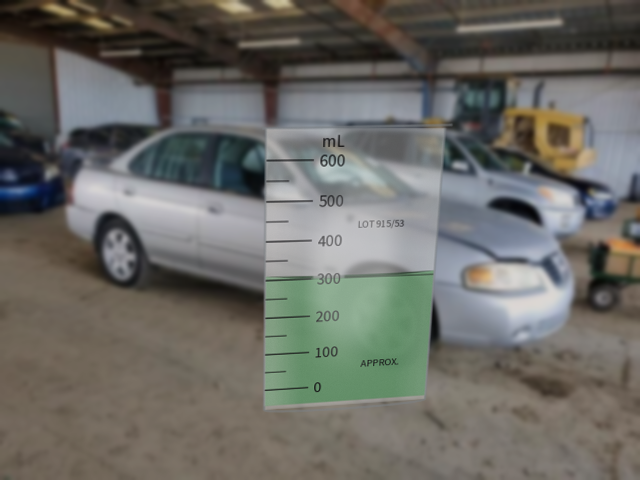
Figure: 300,mL
